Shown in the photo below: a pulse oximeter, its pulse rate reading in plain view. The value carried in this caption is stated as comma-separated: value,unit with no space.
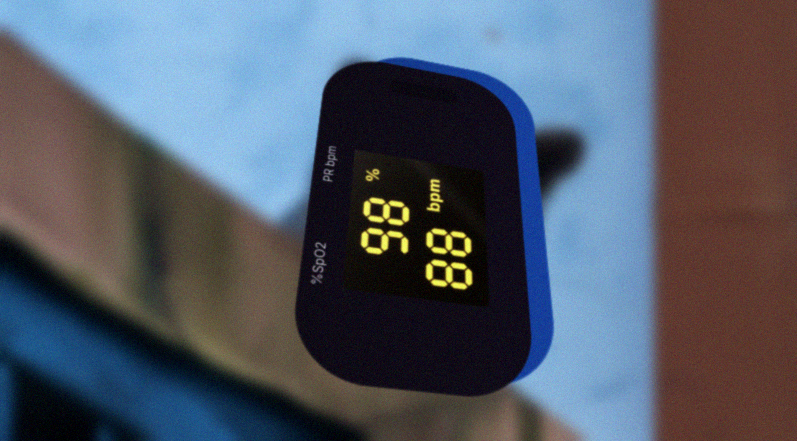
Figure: 88,bpm
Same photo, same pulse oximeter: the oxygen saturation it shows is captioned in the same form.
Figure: 98,%
